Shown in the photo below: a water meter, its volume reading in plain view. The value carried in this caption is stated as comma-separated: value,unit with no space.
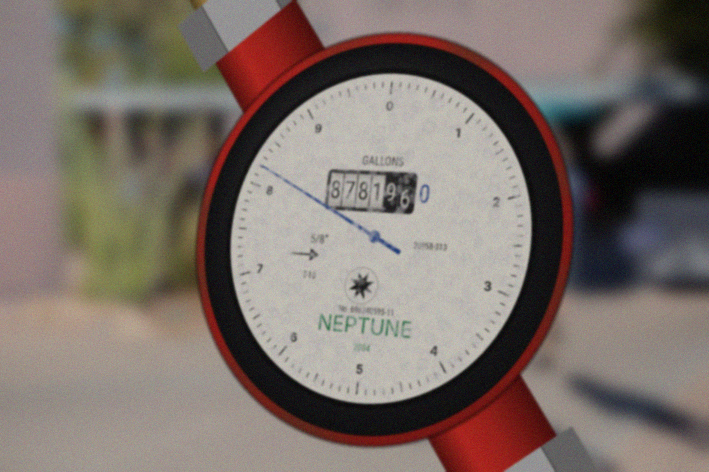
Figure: 8781958.2,gal
